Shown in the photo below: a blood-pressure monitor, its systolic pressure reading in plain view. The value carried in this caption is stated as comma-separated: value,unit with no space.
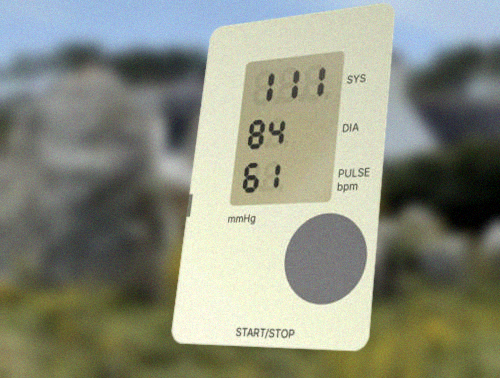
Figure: 111,mmHg
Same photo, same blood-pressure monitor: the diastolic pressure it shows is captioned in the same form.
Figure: 84,mmHg
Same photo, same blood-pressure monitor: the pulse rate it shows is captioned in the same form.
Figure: 61,bpm
